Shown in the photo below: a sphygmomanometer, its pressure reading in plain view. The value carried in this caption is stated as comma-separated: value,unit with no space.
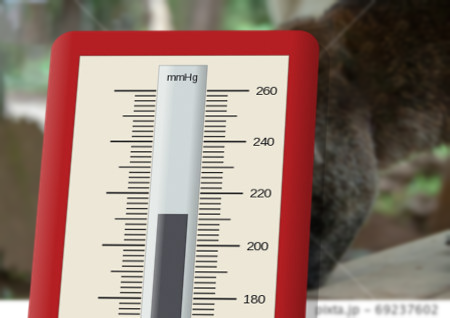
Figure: 212,mmHg
